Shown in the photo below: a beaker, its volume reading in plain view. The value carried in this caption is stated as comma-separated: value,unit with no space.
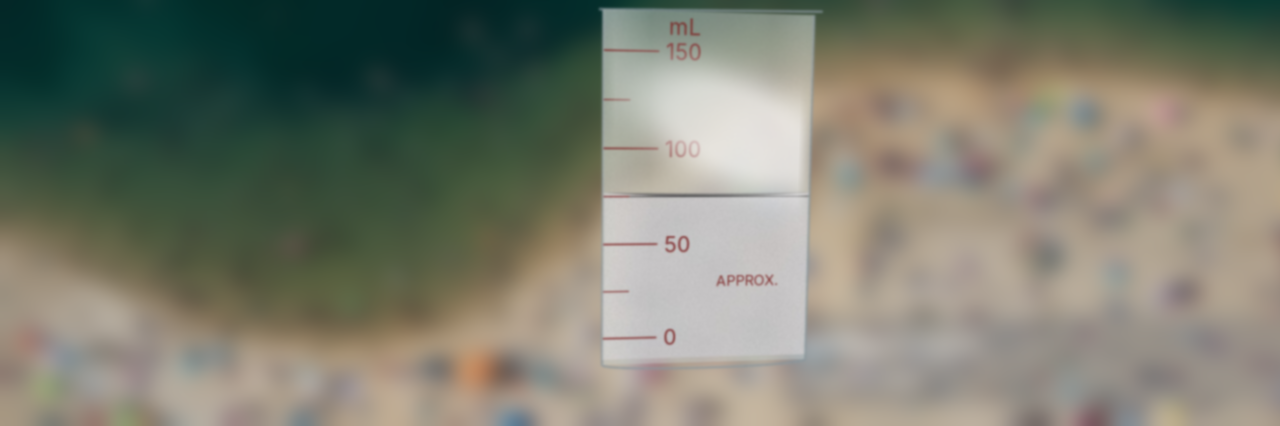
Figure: 75,mL
